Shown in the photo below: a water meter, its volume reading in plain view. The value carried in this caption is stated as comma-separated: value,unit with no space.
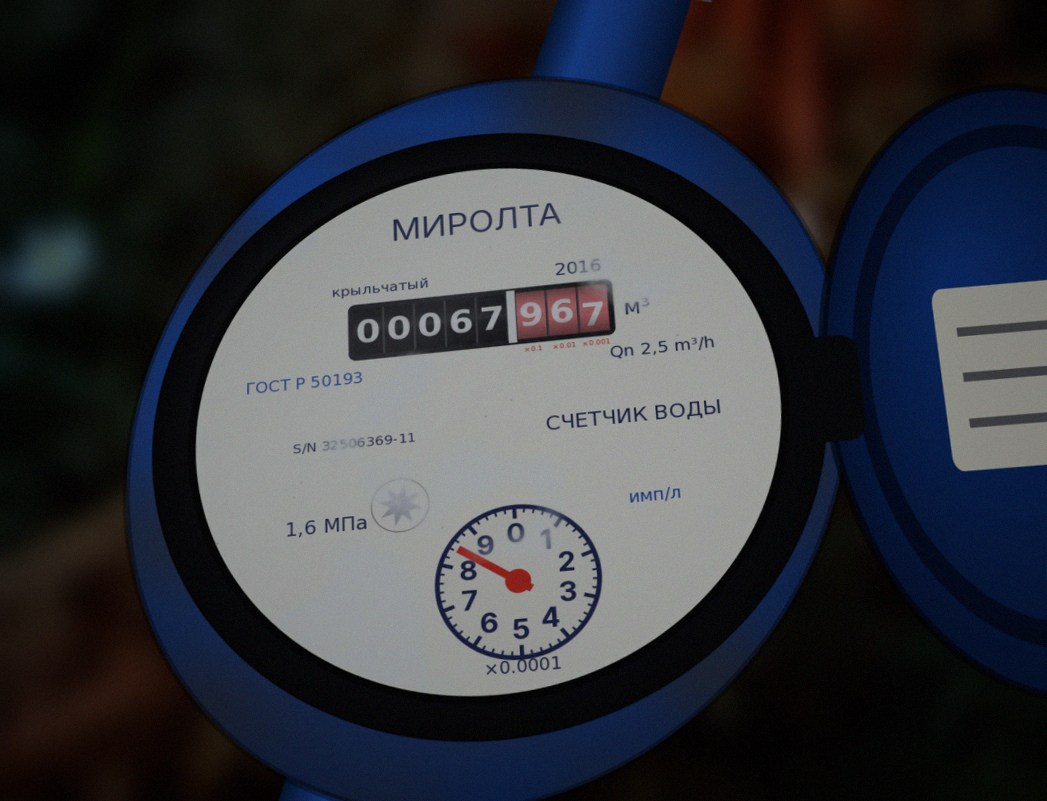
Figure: 67.9668,m³
